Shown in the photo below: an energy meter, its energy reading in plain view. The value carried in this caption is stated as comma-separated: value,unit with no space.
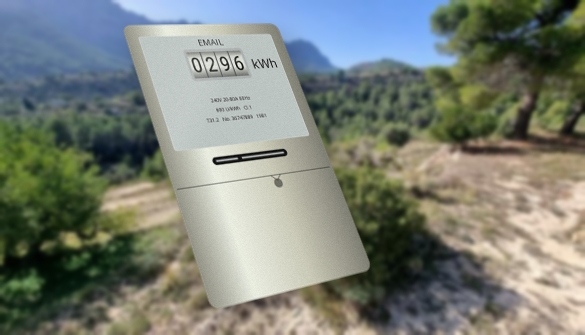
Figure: 296,kWh
